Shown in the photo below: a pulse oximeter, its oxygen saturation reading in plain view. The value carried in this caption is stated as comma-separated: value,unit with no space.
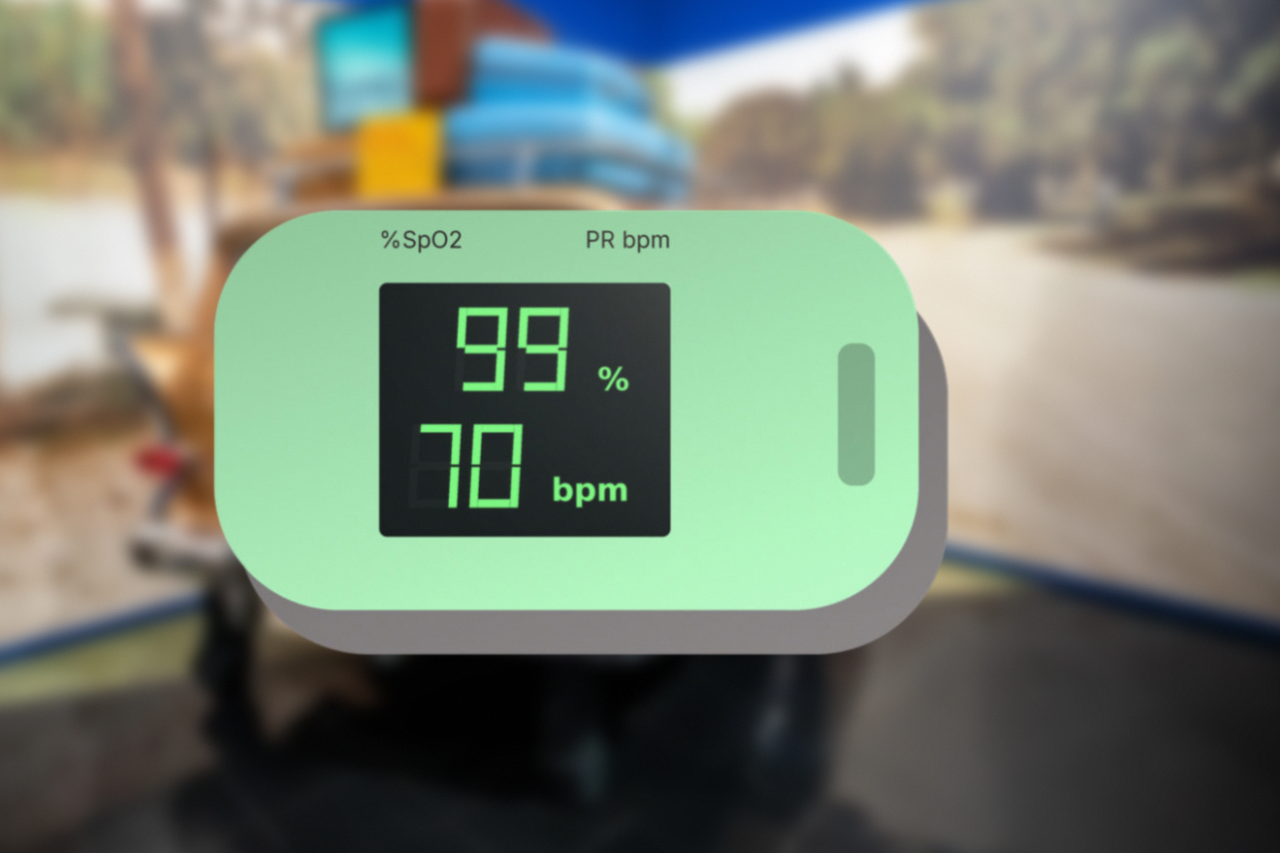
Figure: 99,%
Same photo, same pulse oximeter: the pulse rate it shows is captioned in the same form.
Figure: 70,bpm
